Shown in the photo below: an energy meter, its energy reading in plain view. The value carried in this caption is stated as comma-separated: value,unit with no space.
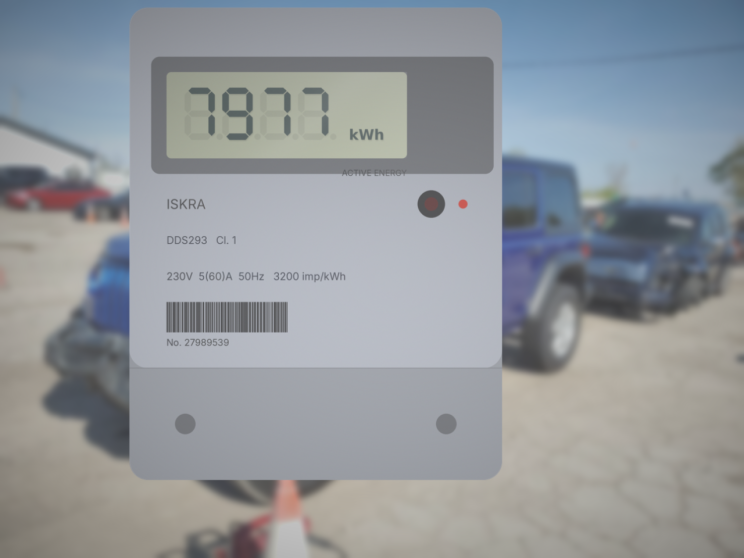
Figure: 7977,kWh
